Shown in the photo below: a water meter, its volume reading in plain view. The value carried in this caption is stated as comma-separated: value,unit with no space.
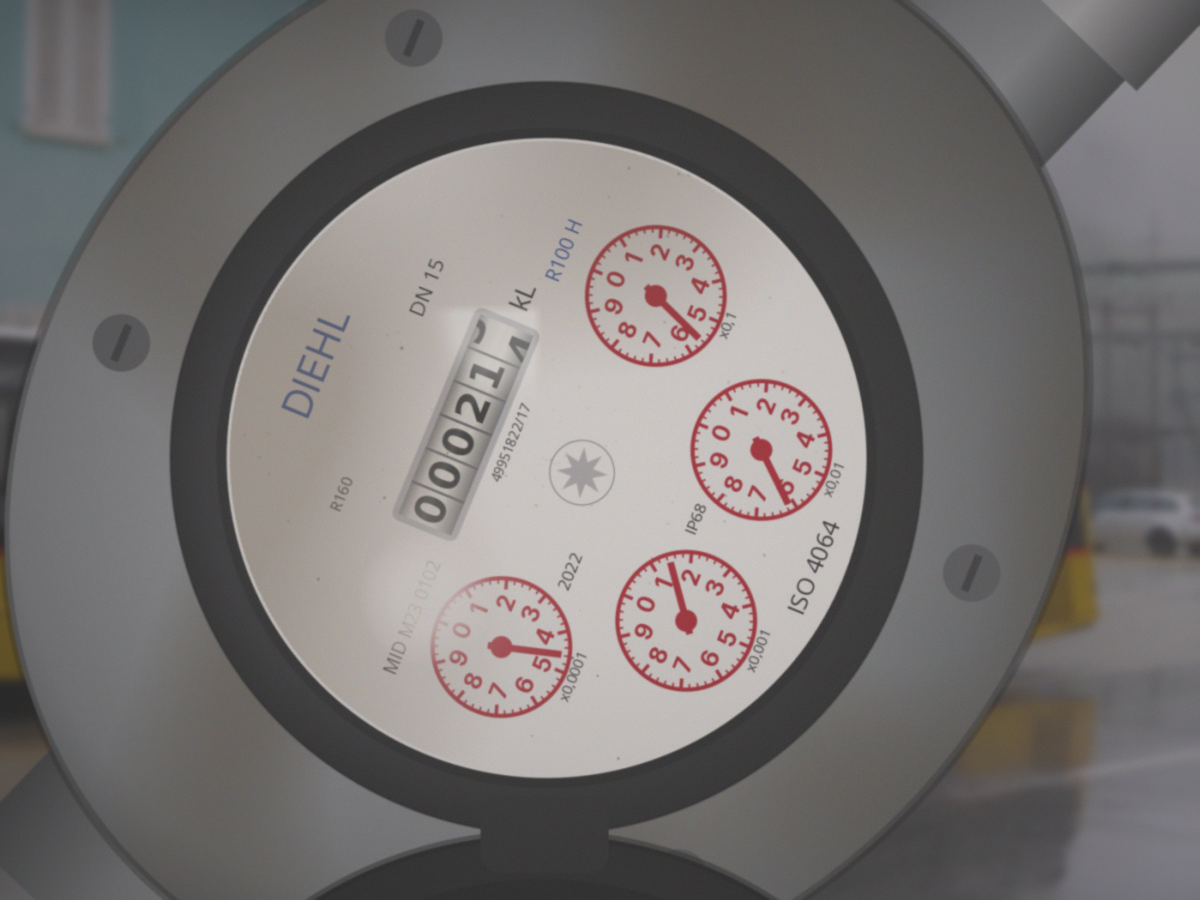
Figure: 213.5614,kL
